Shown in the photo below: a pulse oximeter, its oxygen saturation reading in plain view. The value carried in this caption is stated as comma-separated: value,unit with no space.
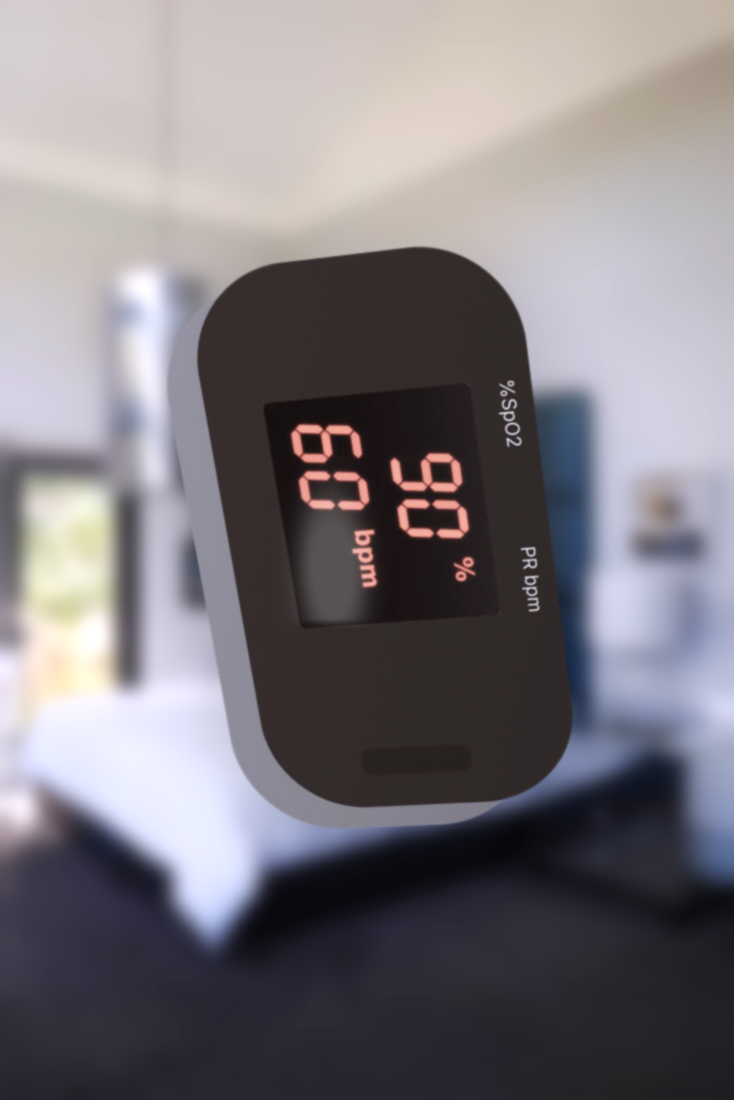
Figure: 90,%
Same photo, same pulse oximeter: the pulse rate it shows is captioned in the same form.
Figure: 60,bpm
